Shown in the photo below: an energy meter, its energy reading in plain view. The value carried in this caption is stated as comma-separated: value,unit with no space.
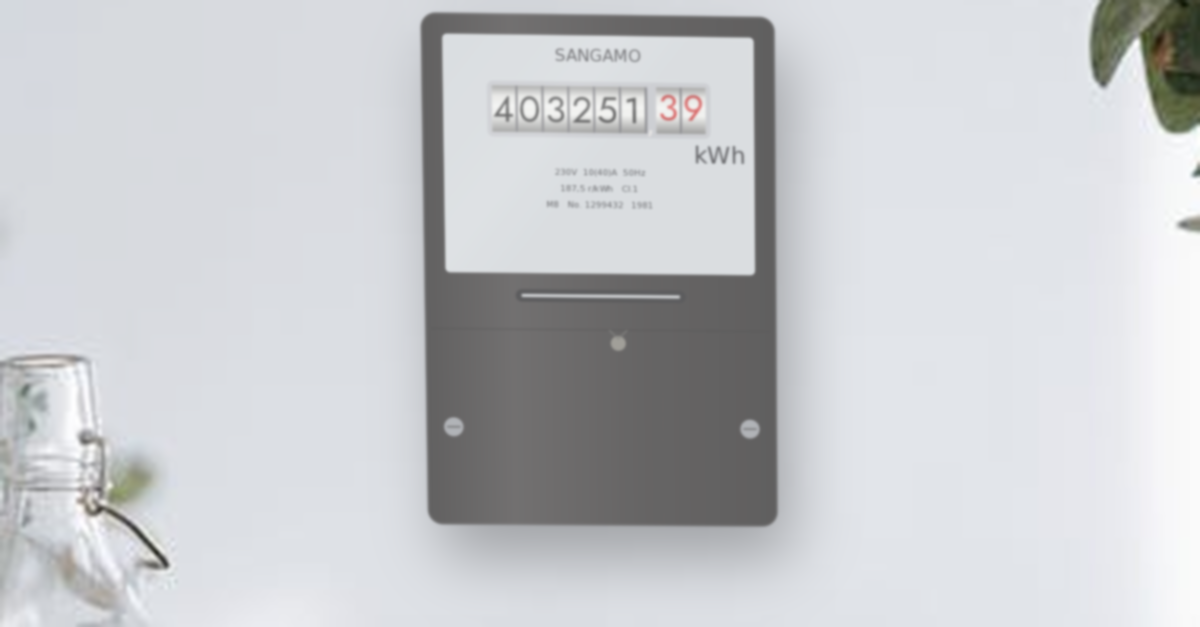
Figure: 403251.39,kWh
